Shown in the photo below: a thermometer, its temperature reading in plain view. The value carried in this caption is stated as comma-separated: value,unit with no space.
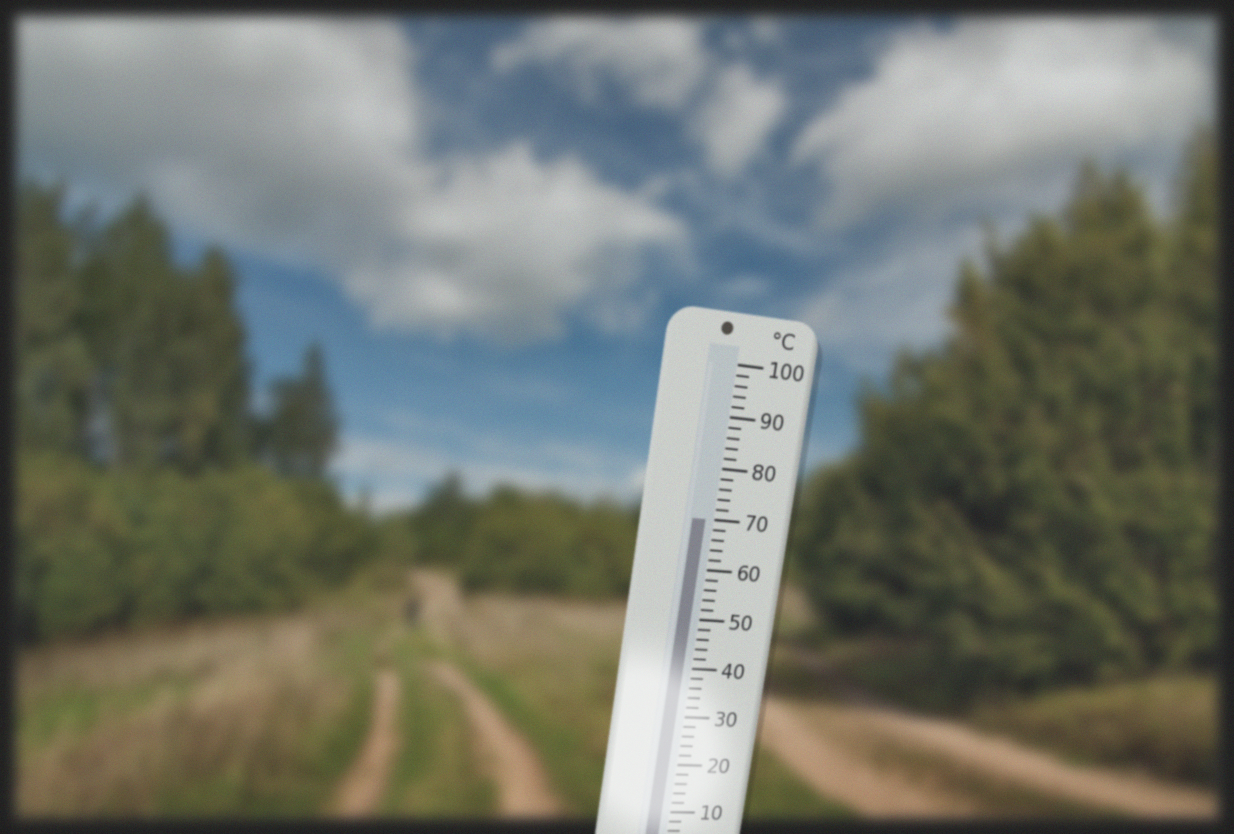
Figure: 70,°C
